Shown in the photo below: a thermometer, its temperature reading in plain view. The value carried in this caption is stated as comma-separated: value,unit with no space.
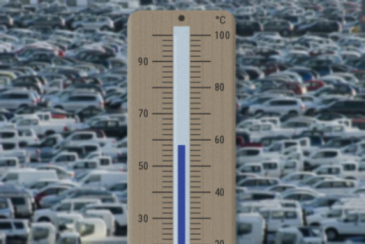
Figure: 58,°C
